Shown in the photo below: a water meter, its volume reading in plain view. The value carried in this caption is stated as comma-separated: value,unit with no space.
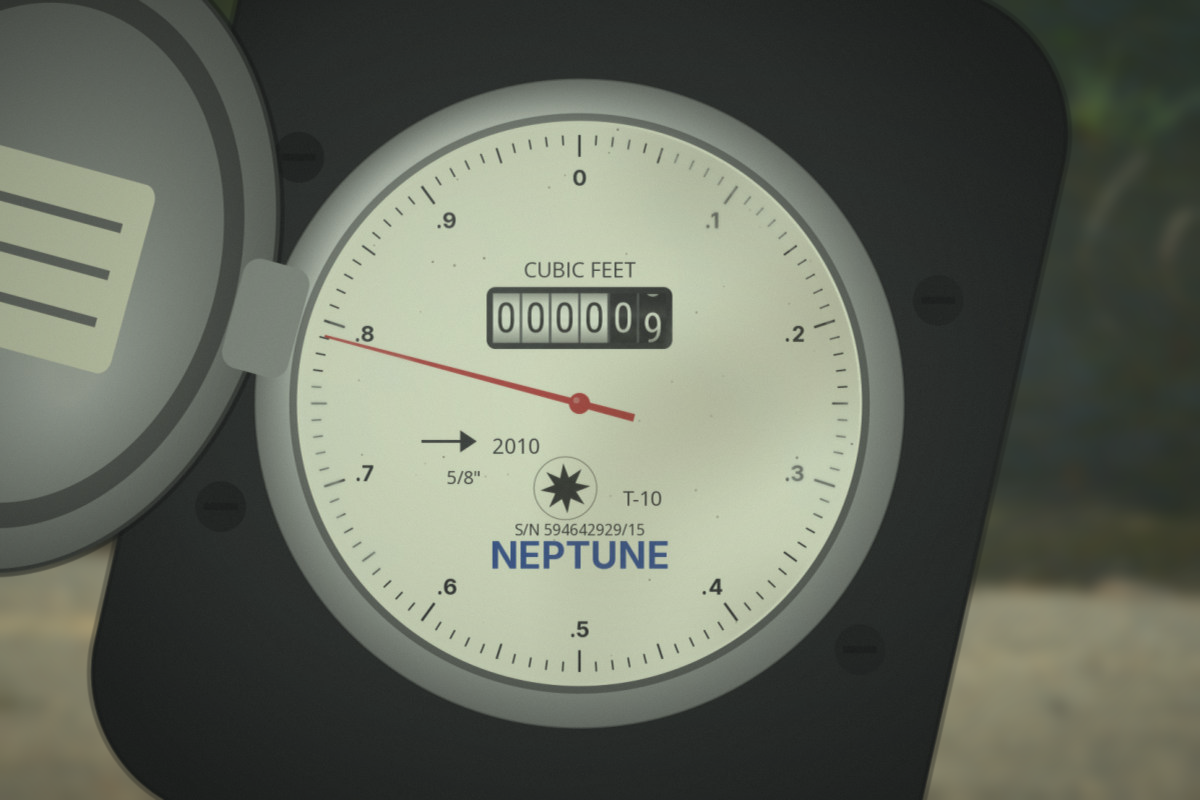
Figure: 8.79,ft³
